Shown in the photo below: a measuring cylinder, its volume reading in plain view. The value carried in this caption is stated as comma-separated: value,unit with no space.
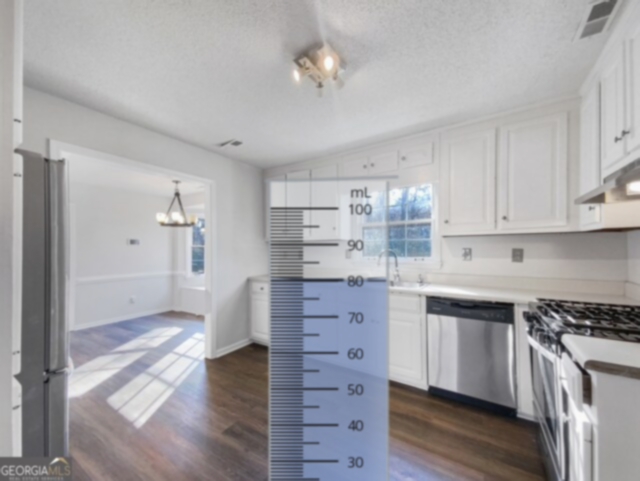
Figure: 80,mL
